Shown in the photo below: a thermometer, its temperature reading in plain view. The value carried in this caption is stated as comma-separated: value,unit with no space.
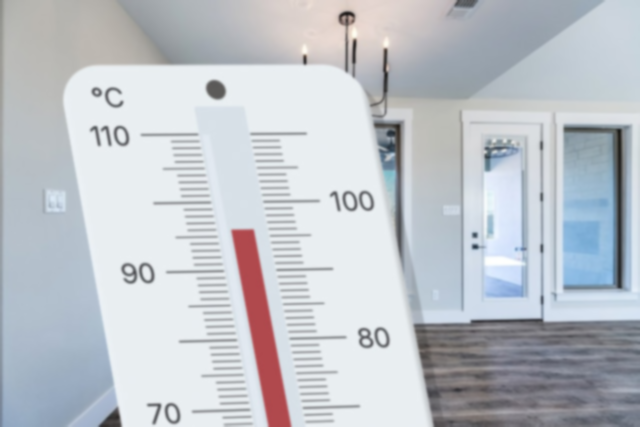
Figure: 96,°C
